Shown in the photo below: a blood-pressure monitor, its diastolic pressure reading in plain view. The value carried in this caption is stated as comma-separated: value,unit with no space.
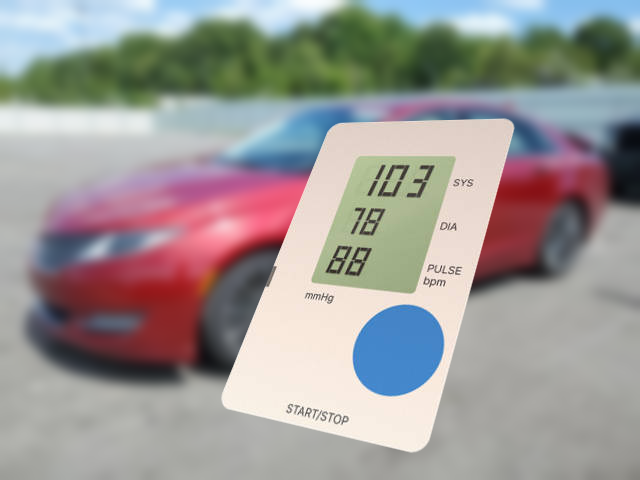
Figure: 78,mmHg
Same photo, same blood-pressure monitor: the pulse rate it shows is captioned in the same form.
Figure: 88,bpm
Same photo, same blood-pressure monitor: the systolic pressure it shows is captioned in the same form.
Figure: 103,mmHg
